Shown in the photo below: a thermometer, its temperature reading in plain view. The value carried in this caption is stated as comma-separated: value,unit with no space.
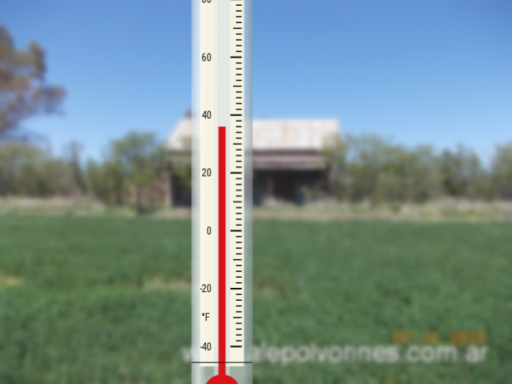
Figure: 36,°F
